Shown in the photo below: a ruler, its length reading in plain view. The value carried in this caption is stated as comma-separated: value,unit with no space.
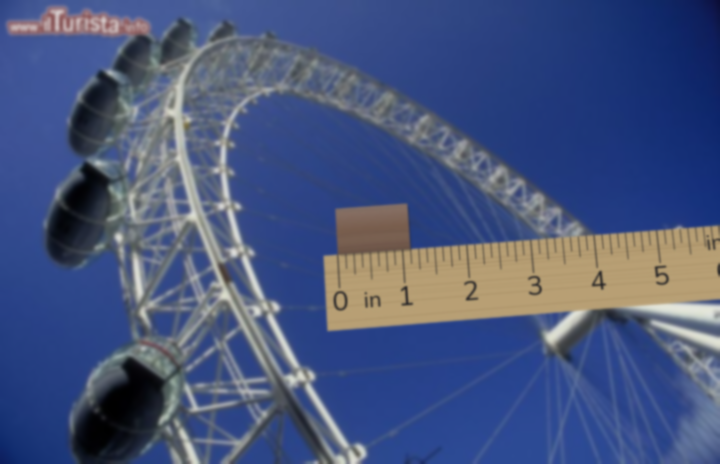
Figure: 1.125,in
